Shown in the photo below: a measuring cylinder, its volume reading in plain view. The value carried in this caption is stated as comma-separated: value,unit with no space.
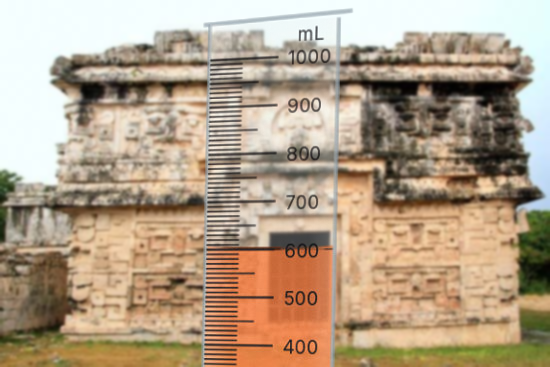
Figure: 600,mL
